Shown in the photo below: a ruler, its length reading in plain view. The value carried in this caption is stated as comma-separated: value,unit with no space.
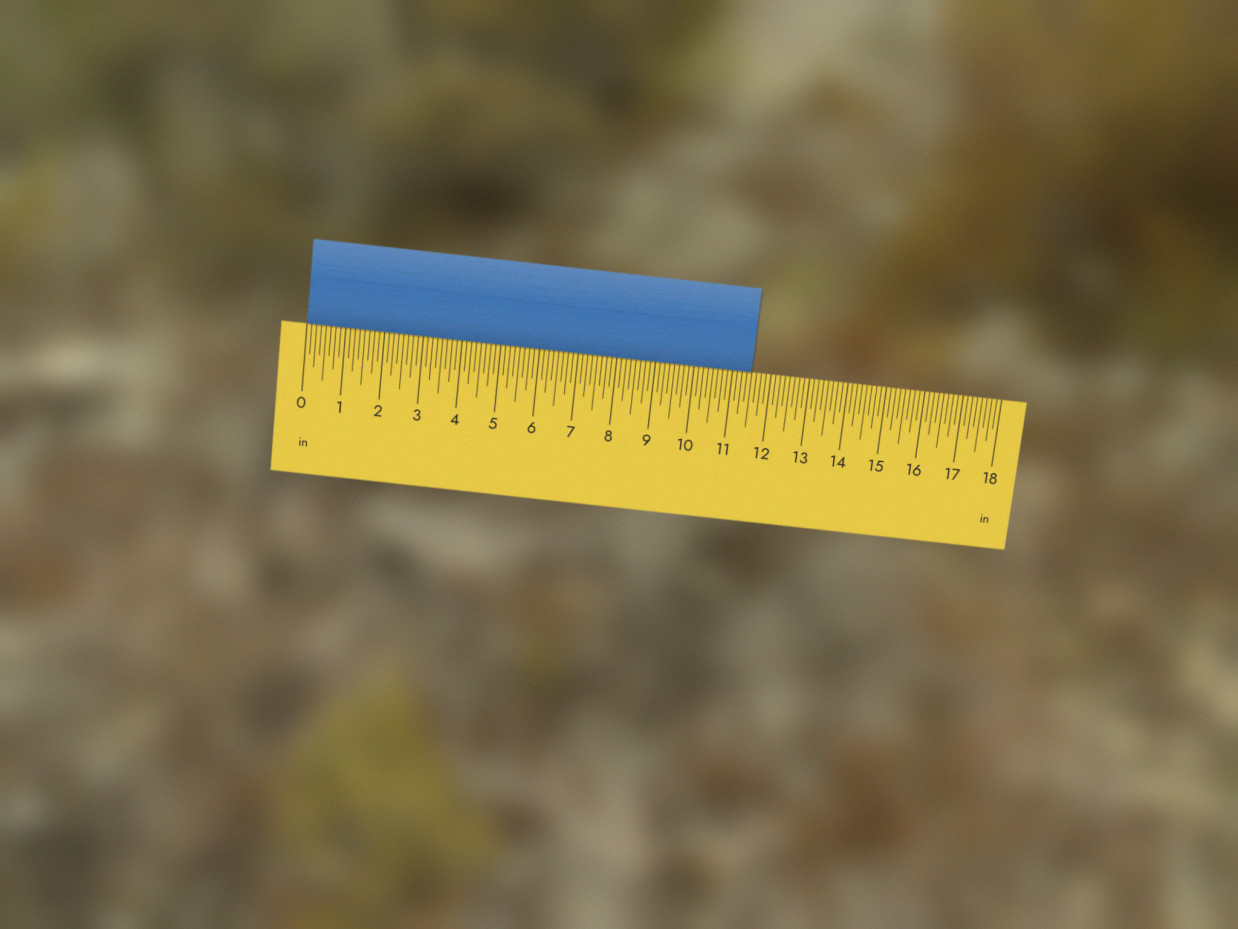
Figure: 11.5,in
